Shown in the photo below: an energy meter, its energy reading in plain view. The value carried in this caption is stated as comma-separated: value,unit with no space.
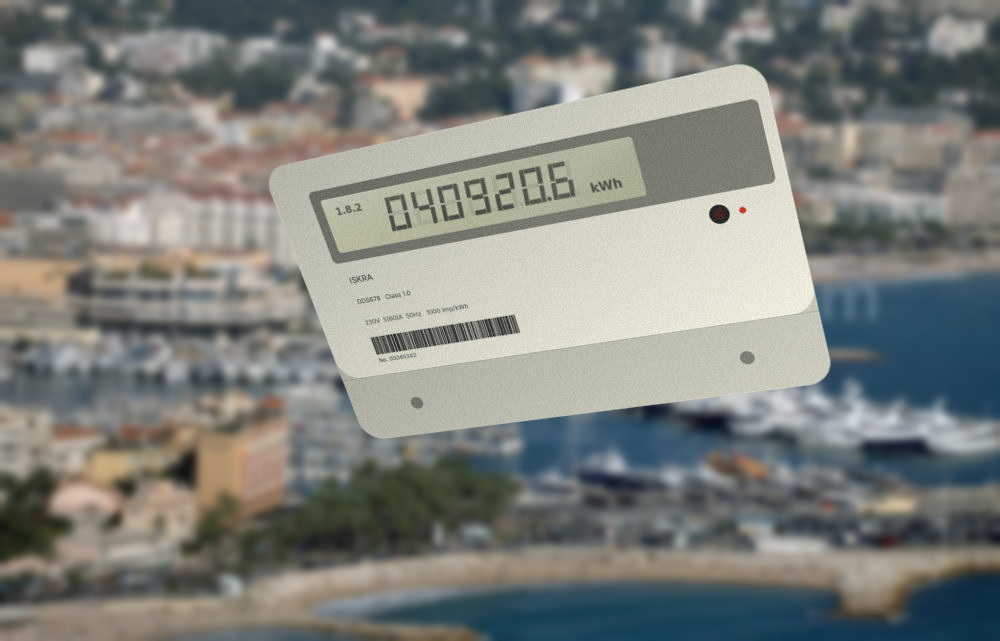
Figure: 40920.6,kWh
